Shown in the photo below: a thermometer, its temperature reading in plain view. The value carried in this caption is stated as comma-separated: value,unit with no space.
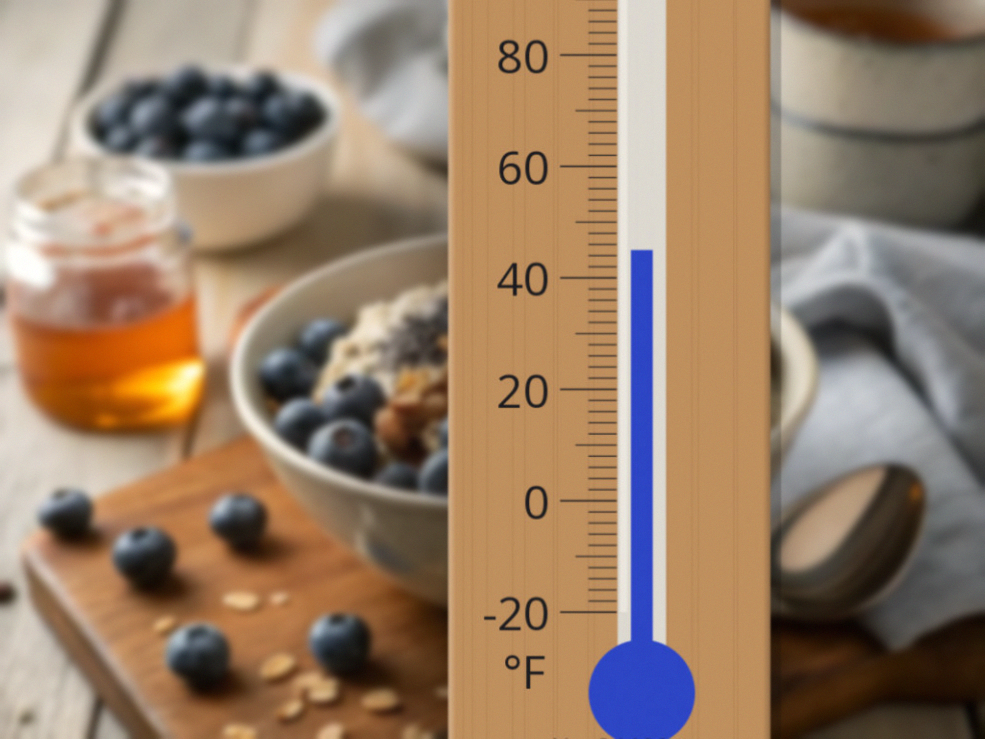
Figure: 45,°F
